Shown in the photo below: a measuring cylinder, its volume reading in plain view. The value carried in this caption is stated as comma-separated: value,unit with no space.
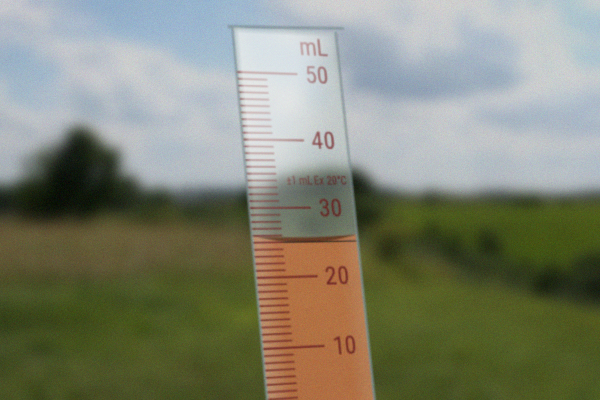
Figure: 25,mL
